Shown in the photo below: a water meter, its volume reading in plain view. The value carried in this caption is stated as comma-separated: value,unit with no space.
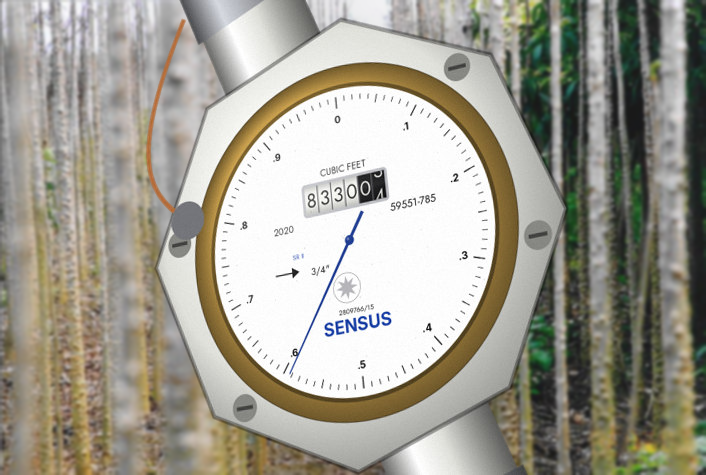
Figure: 833003.59,ft³
